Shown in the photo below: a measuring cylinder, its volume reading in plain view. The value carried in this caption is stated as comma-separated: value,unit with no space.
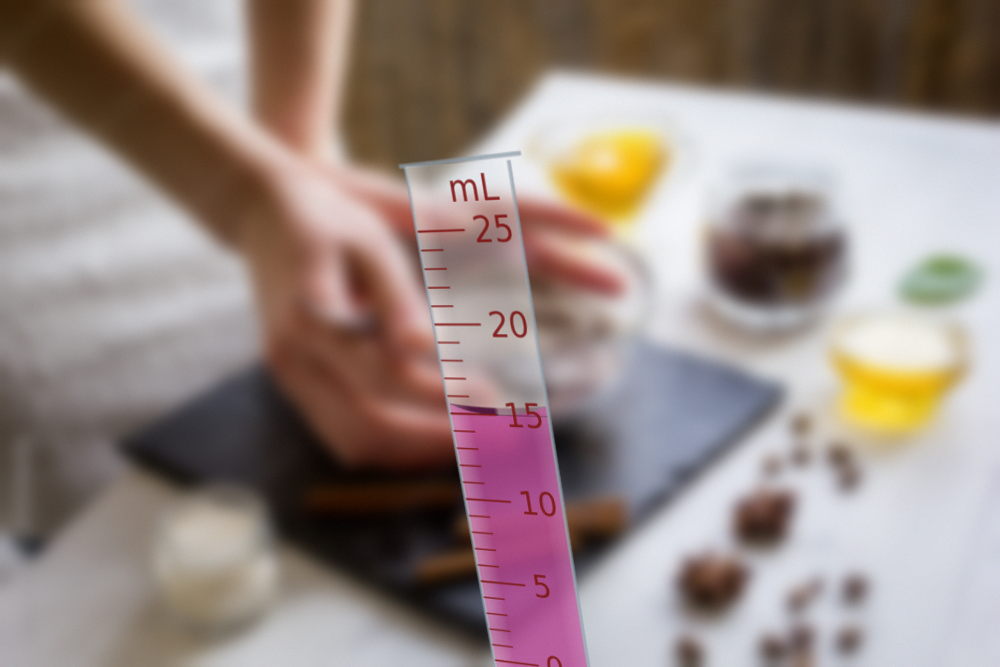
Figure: 15,mL
